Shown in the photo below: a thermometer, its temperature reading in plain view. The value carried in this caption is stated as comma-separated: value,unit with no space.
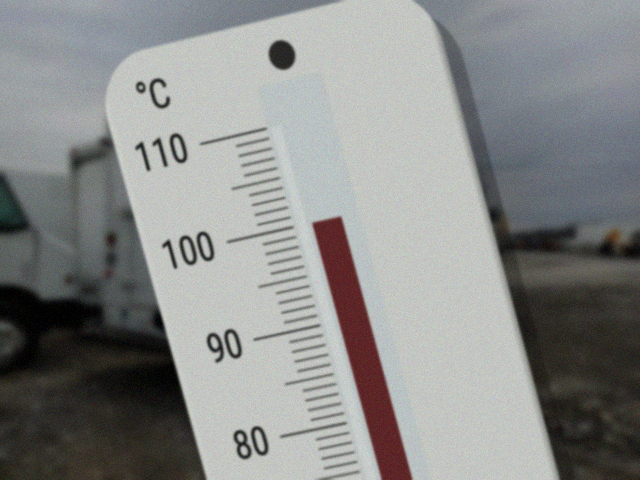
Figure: 100,°C
